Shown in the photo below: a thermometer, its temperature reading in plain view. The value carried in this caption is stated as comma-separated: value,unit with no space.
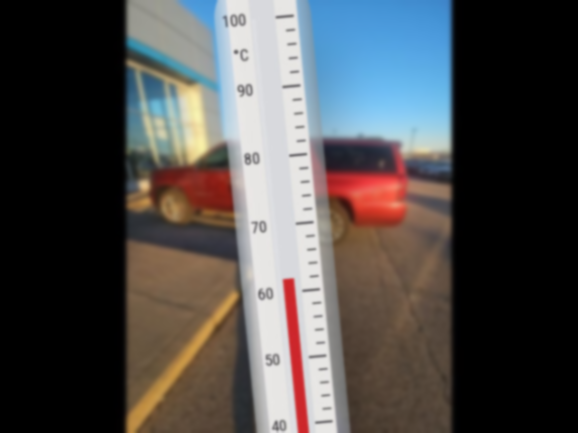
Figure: 62,°C
